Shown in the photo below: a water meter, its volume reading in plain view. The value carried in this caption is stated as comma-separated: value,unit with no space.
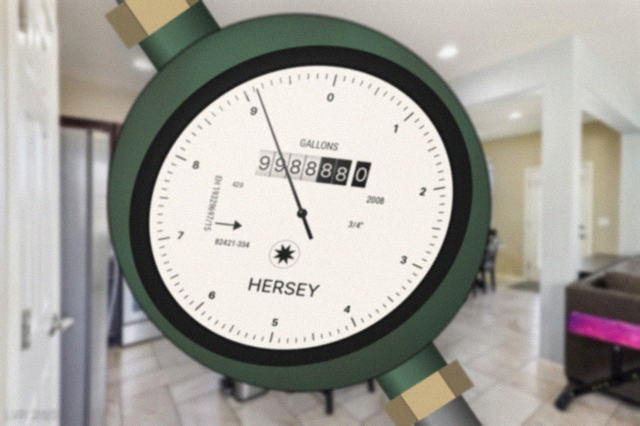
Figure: 9988879.1,gal
